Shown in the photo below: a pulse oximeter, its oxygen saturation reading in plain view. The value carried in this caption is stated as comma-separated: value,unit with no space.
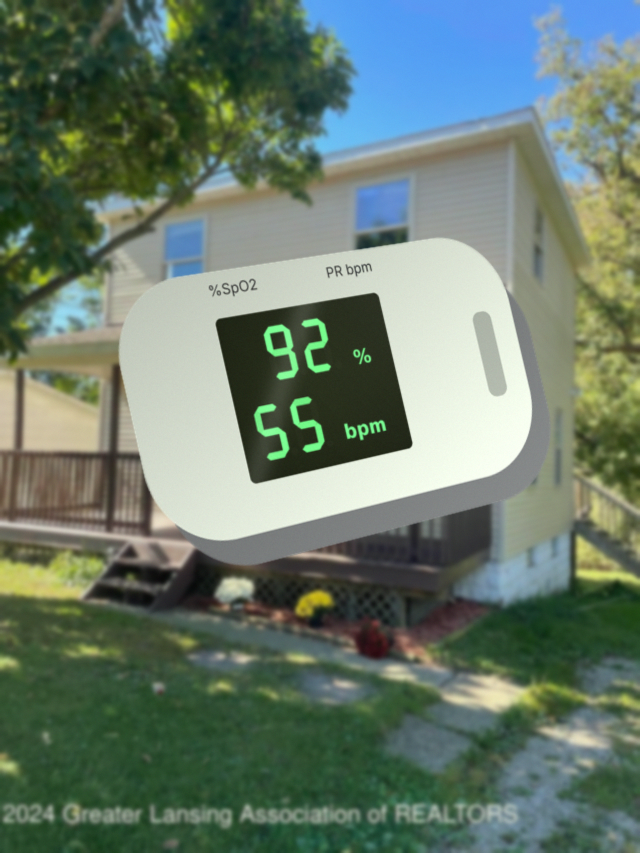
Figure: 92,%
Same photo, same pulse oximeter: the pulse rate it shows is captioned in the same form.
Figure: 55,bpm
